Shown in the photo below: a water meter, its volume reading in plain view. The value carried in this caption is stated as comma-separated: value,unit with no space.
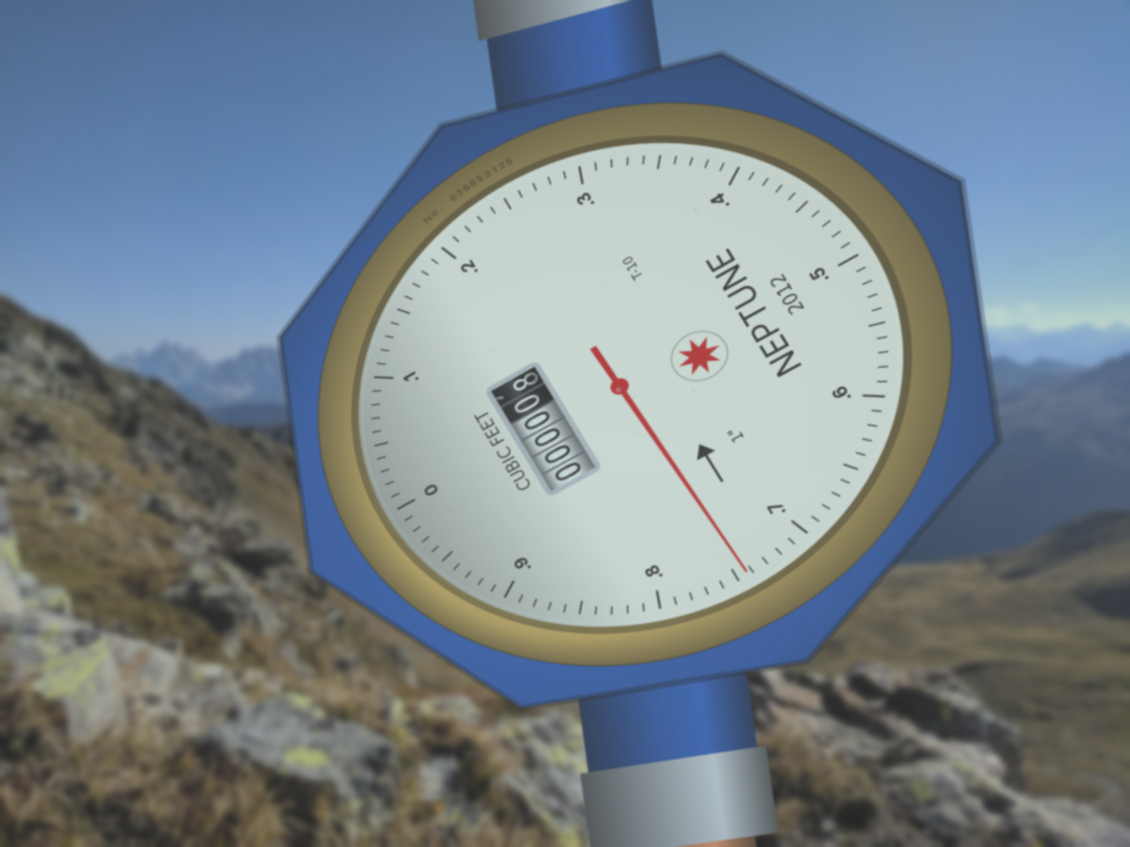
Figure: 7.74,ft³
